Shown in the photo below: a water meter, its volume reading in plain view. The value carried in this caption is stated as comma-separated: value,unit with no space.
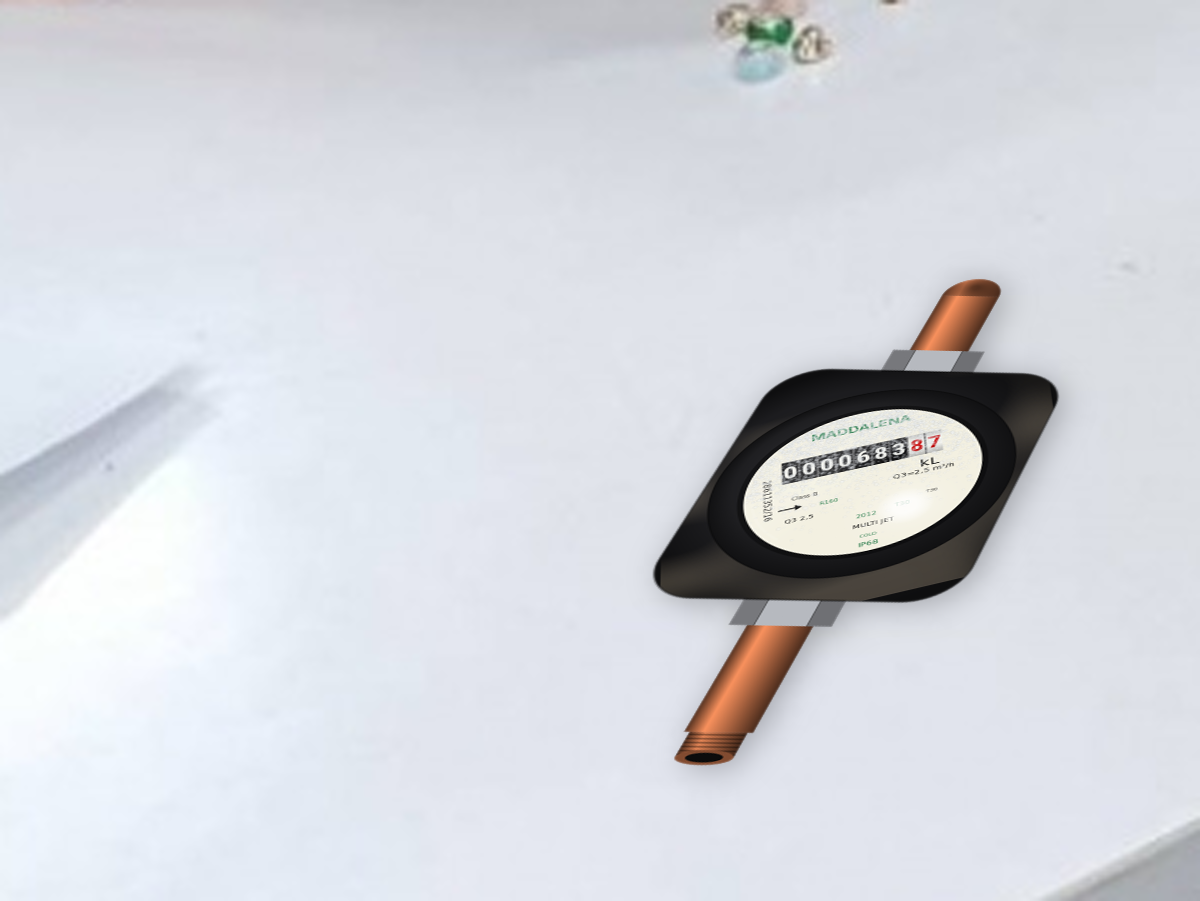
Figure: 683.87,kL
